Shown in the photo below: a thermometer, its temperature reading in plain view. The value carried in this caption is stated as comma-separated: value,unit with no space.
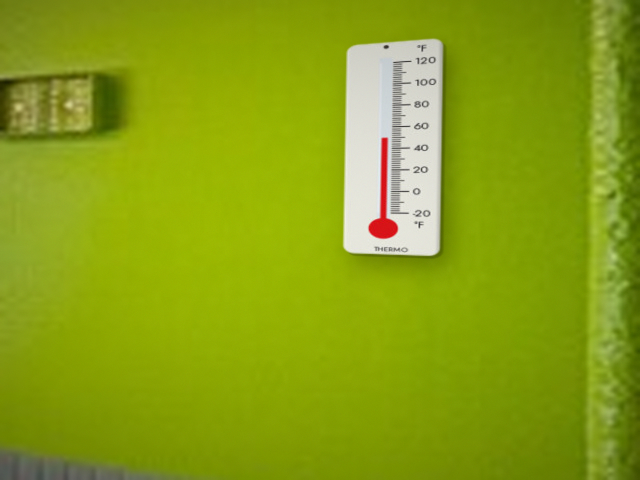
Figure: 50,°F
